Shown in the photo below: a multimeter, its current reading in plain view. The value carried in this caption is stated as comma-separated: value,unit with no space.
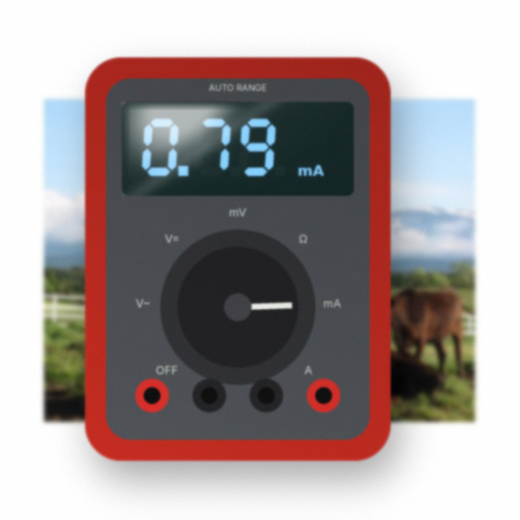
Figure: 0.79,mA
